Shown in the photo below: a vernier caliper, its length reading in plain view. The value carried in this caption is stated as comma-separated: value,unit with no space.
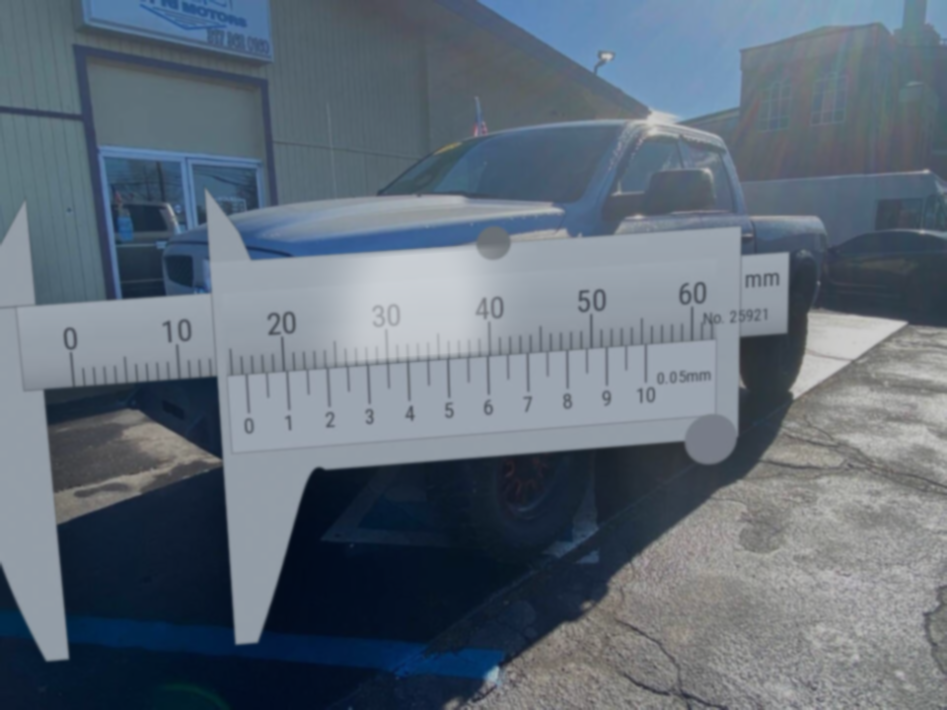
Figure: 16.4,mm
